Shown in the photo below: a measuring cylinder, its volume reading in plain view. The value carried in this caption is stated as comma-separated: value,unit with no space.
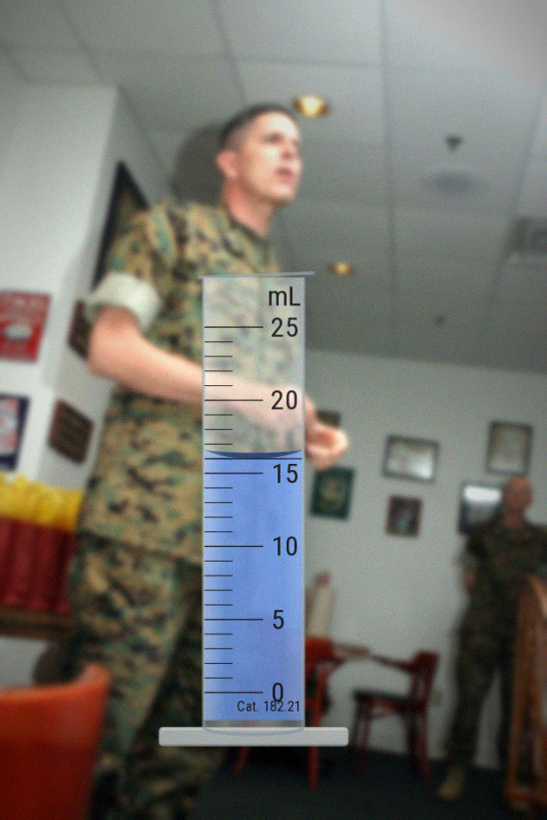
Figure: 16,mL
